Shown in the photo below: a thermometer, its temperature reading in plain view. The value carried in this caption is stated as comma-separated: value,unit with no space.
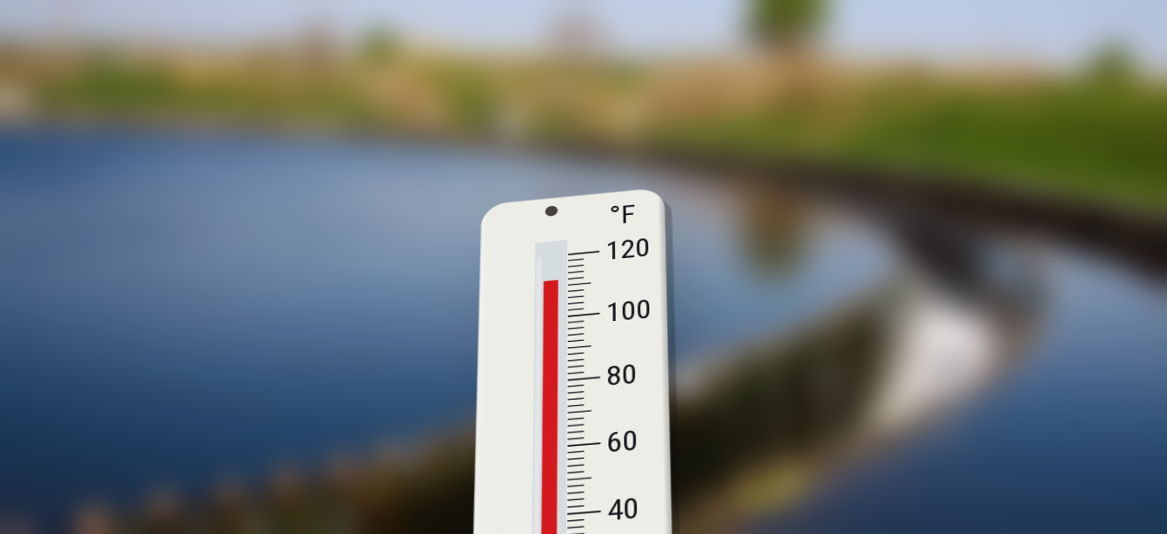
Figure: 112,°F
